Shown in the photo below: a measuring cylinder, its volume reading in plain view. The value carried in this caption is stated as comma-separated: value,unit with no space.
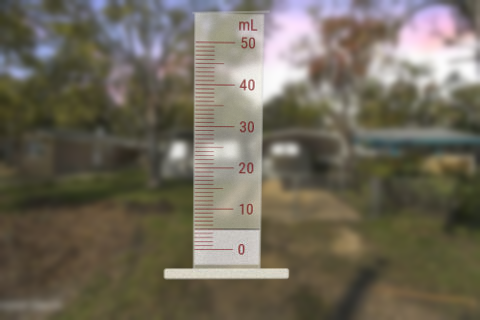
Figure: 5,mL
